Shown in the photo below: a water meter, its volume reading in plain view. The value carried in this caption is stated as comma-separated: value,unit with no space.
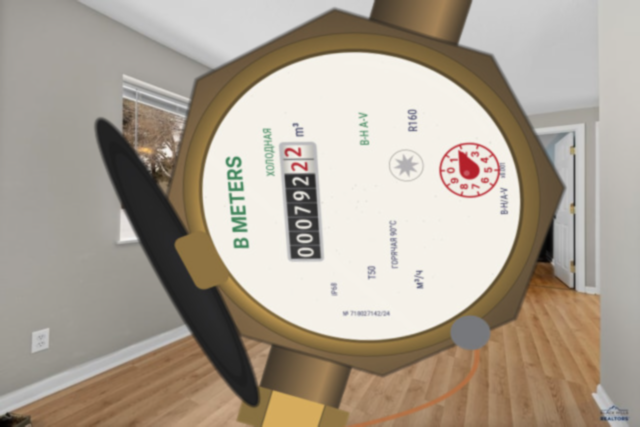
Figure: 792.221,m³
